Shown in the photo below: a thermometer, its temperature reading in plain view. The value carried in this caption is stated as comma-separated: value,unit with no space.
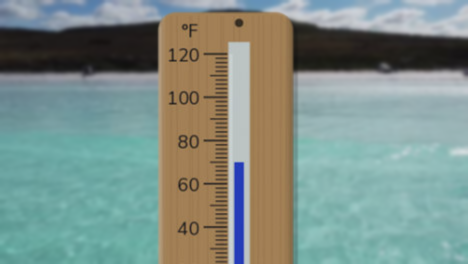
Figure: 70,°F
